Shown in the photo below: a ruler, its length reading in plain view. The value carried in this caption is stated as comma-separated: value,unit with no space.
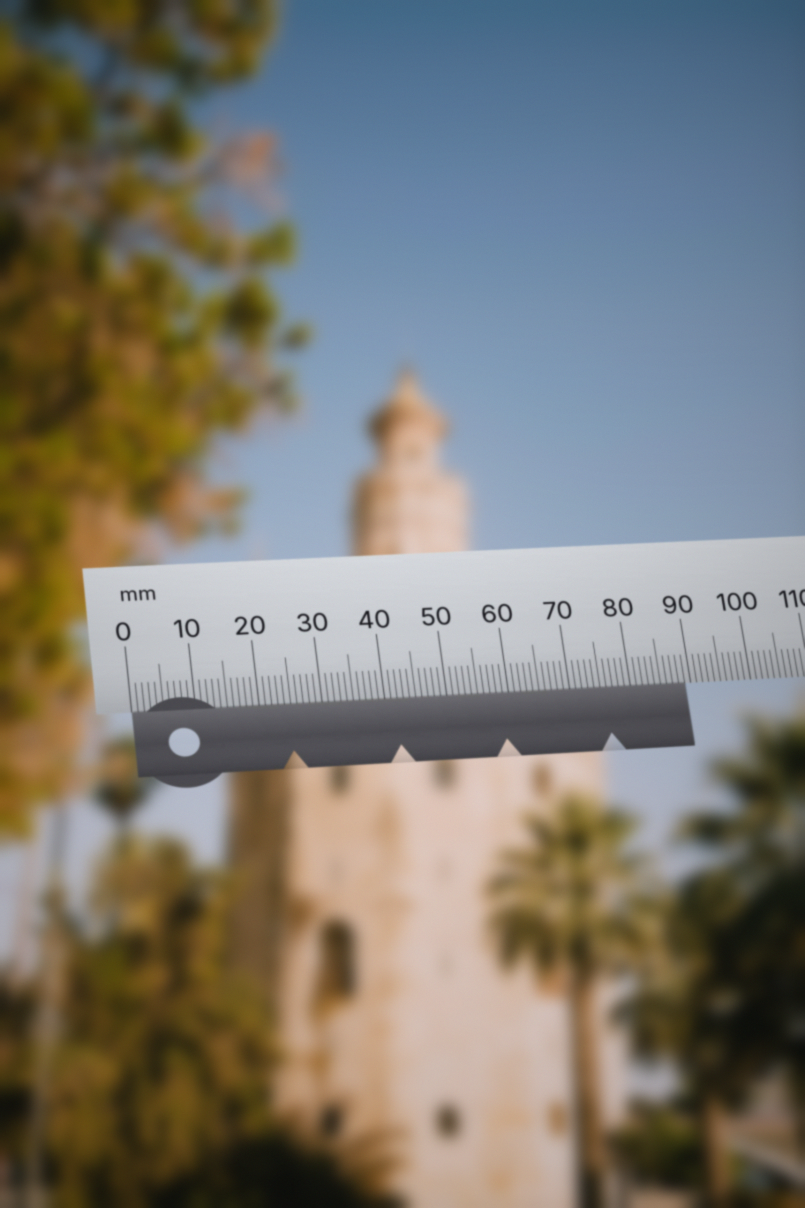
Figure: 89,mm
